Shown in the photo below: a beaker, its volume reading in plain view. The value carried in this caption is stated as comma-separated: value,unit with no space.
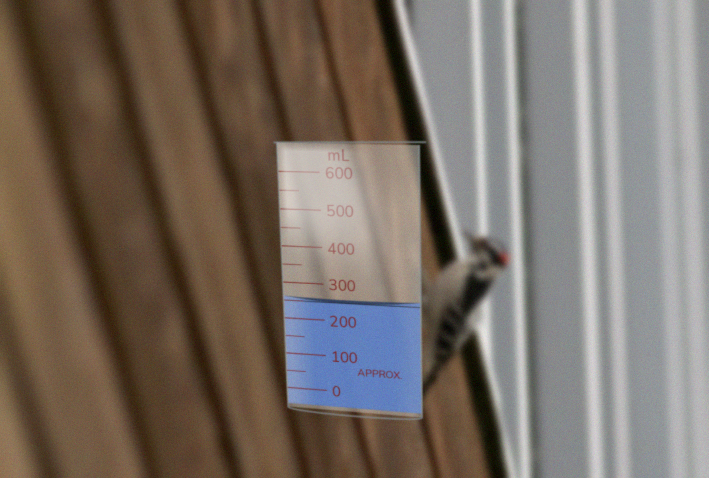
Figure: 250,mL
